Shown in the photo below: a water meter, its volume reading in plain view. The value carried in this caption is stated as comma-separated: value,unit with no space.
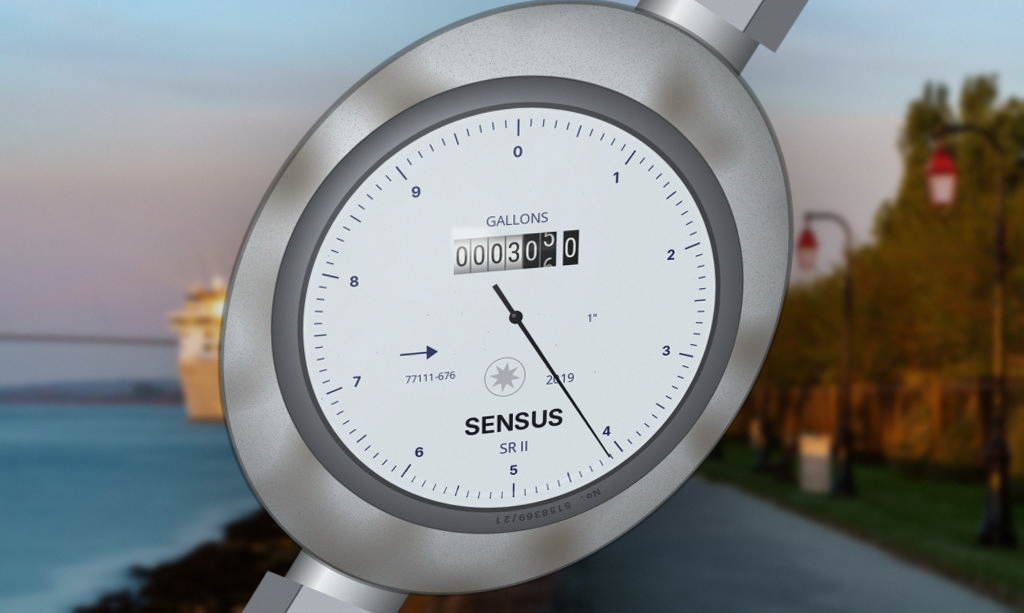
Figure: 3054.1,gal
